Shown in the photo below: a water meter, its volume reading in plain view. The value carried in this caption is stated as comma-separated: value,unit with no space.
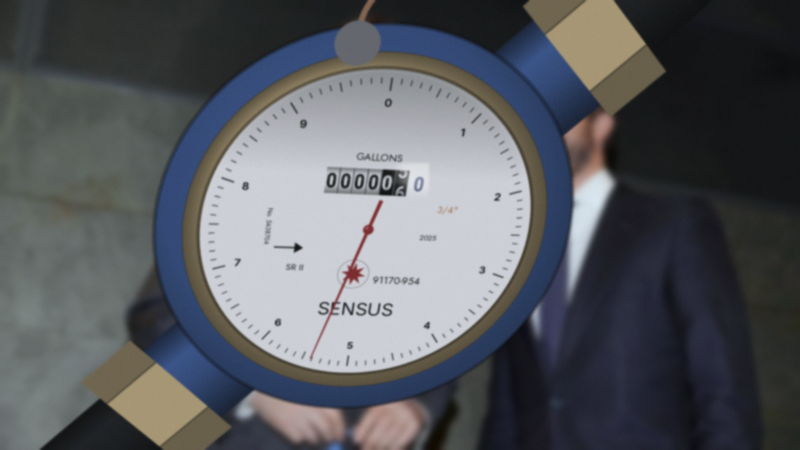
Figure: 55.4,gal
